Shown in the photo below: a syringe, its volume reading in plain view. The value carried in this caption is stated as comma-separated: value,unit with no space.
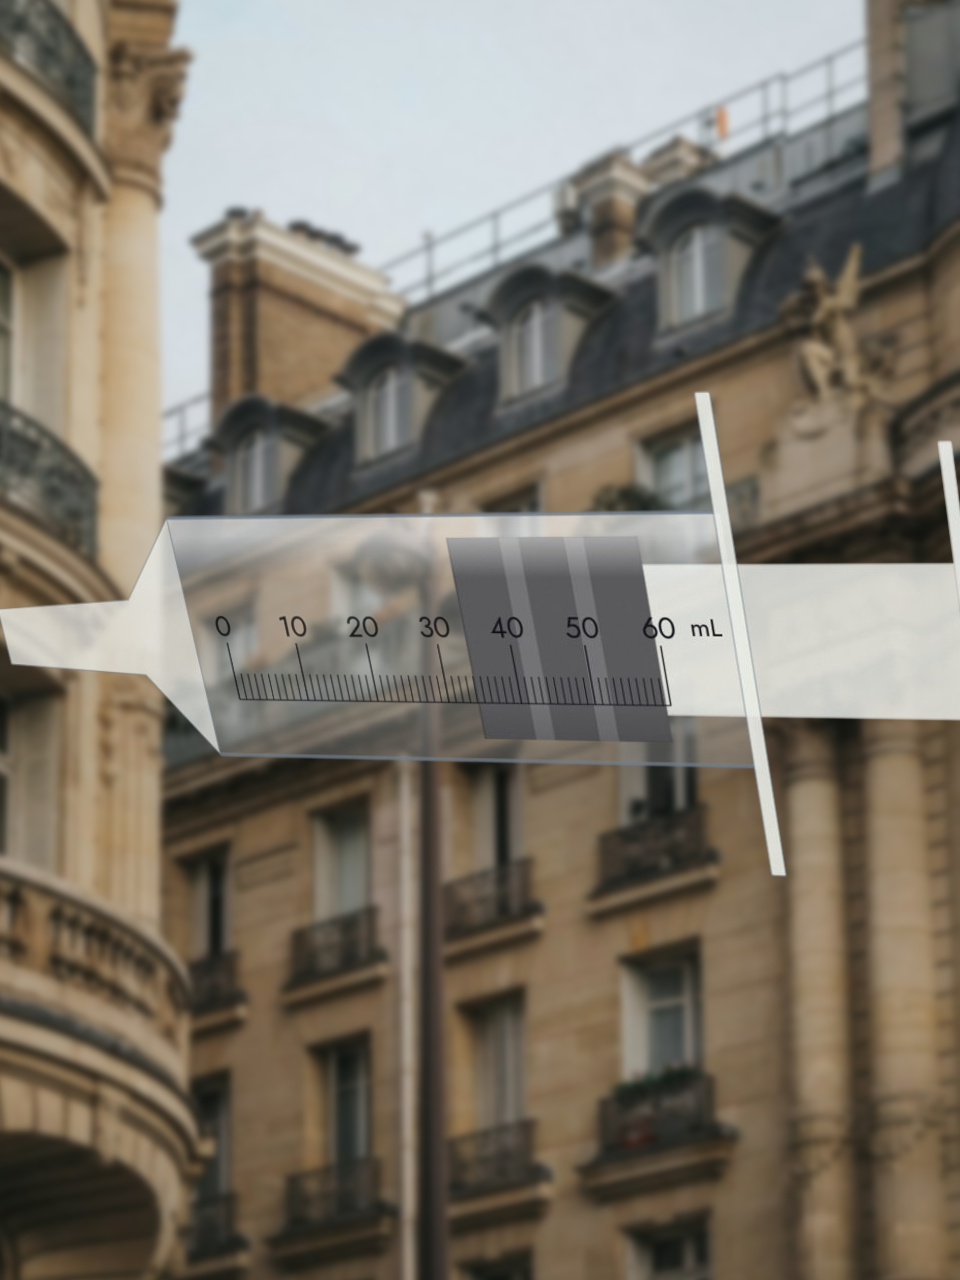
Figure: 34,mL
